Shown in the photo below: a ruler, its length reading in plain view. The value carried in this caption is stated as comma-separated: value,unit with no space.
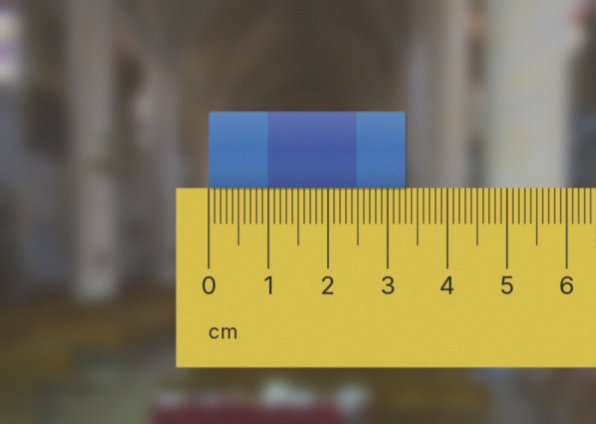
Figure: 3.3,cm
